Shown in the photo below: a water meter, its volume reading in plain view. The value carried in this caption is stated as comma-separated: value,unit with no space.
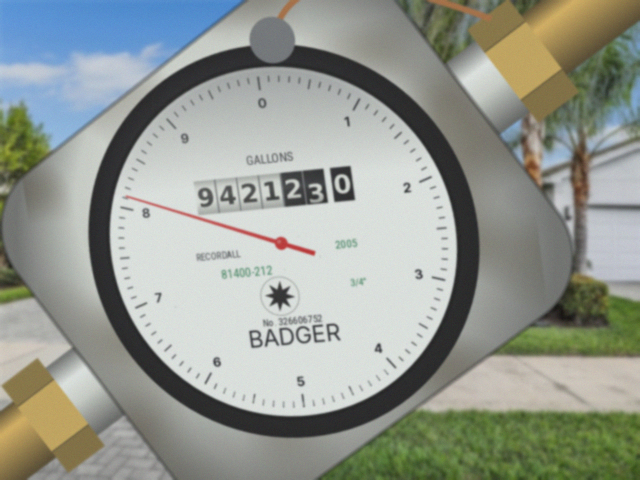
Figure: 9421228.1,gal
